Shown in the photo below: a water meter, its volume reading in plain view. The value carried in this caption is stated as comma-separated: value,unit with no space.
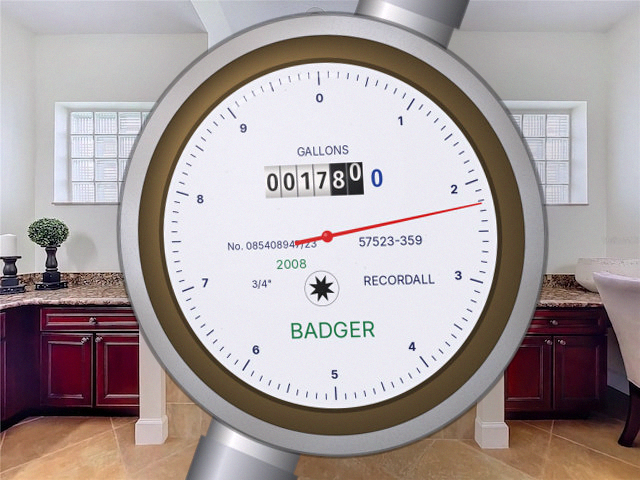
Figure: 17802.2,gal
